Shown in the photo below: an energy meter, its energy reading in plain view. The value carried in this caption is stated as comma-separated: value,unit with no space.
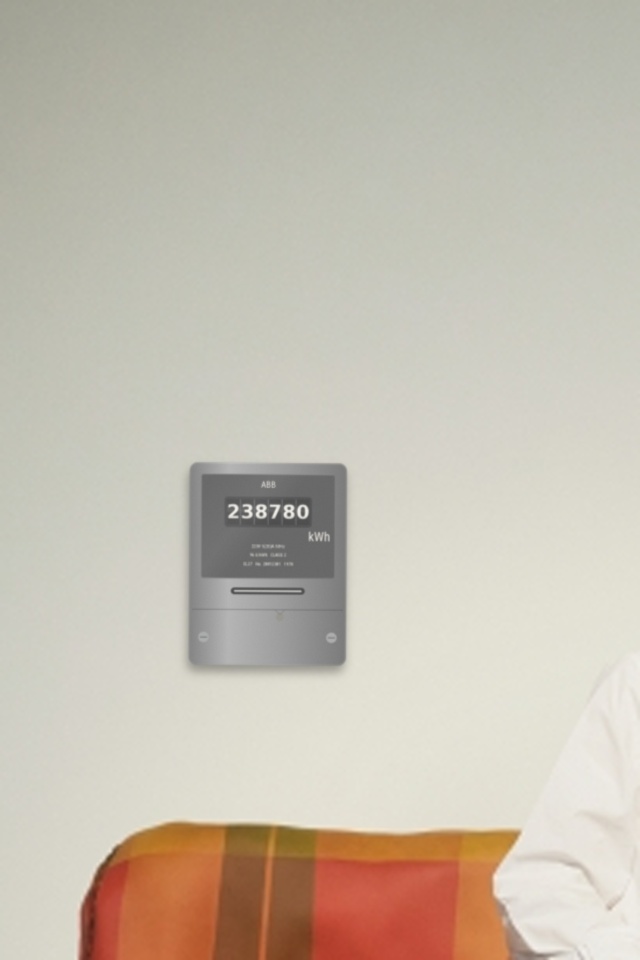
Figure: 238780,kWh
